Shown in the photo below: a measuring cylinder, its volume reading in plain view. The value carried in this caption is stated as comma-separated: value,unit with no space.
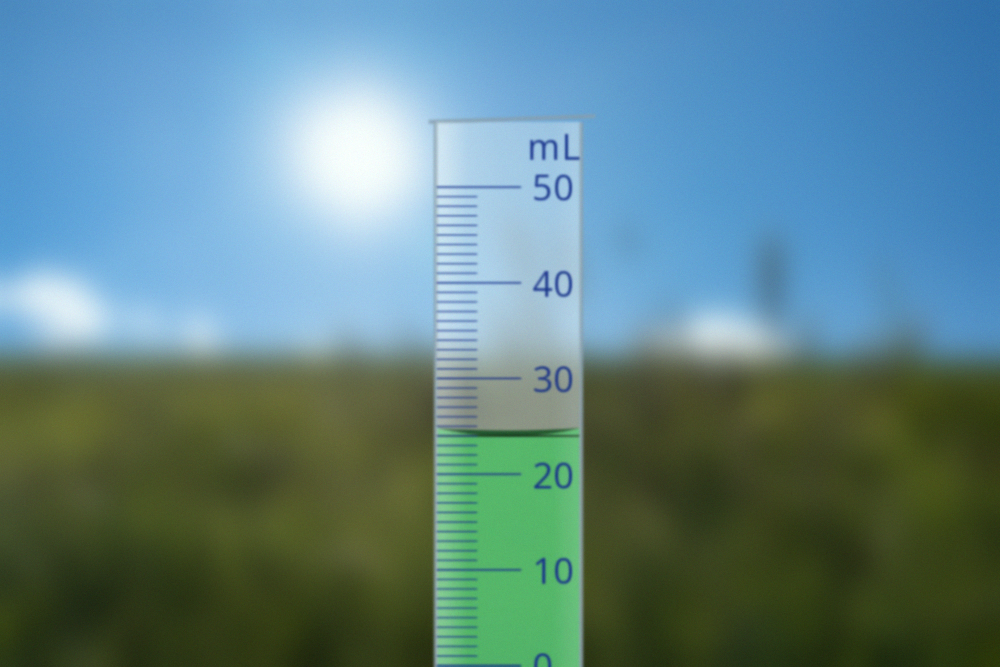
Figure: 24,mL
